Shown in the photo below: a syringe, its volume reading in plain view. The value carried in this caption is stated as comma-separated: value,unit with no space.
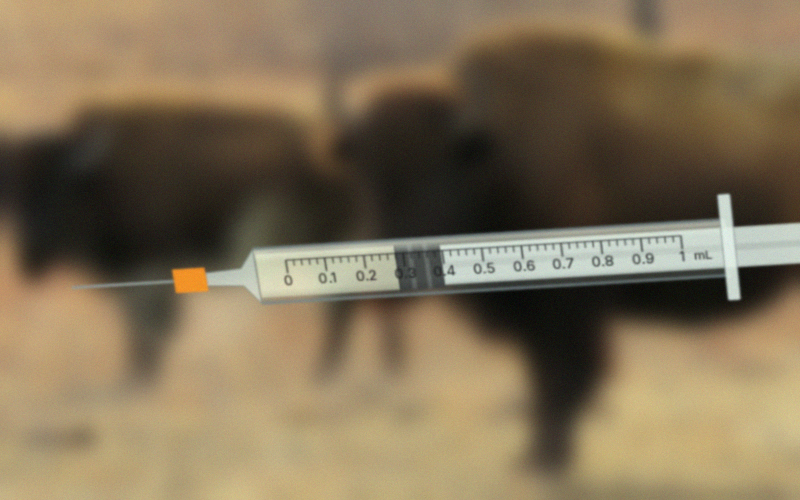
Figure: 0.28,mL
